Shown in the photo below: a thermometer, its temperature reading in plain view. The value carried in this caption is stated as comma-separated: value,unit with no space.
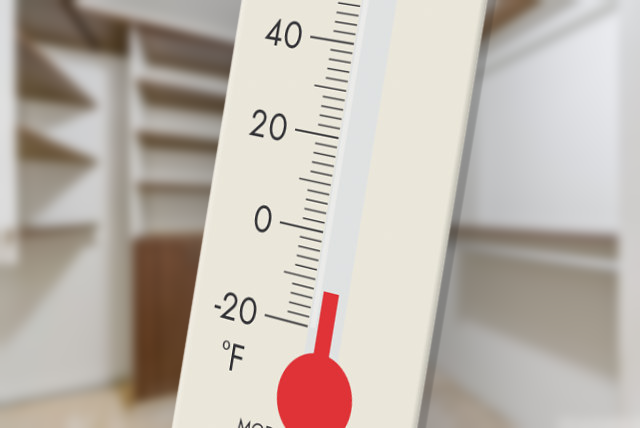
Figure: -12,°F
